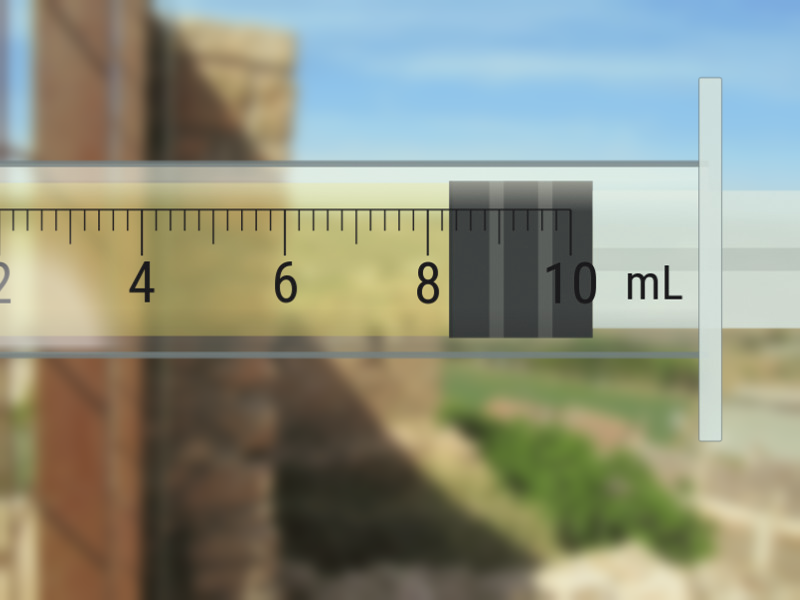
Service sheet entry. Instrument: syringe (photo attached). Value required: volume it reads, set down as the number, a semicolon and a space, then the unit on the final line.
8.3; mL
